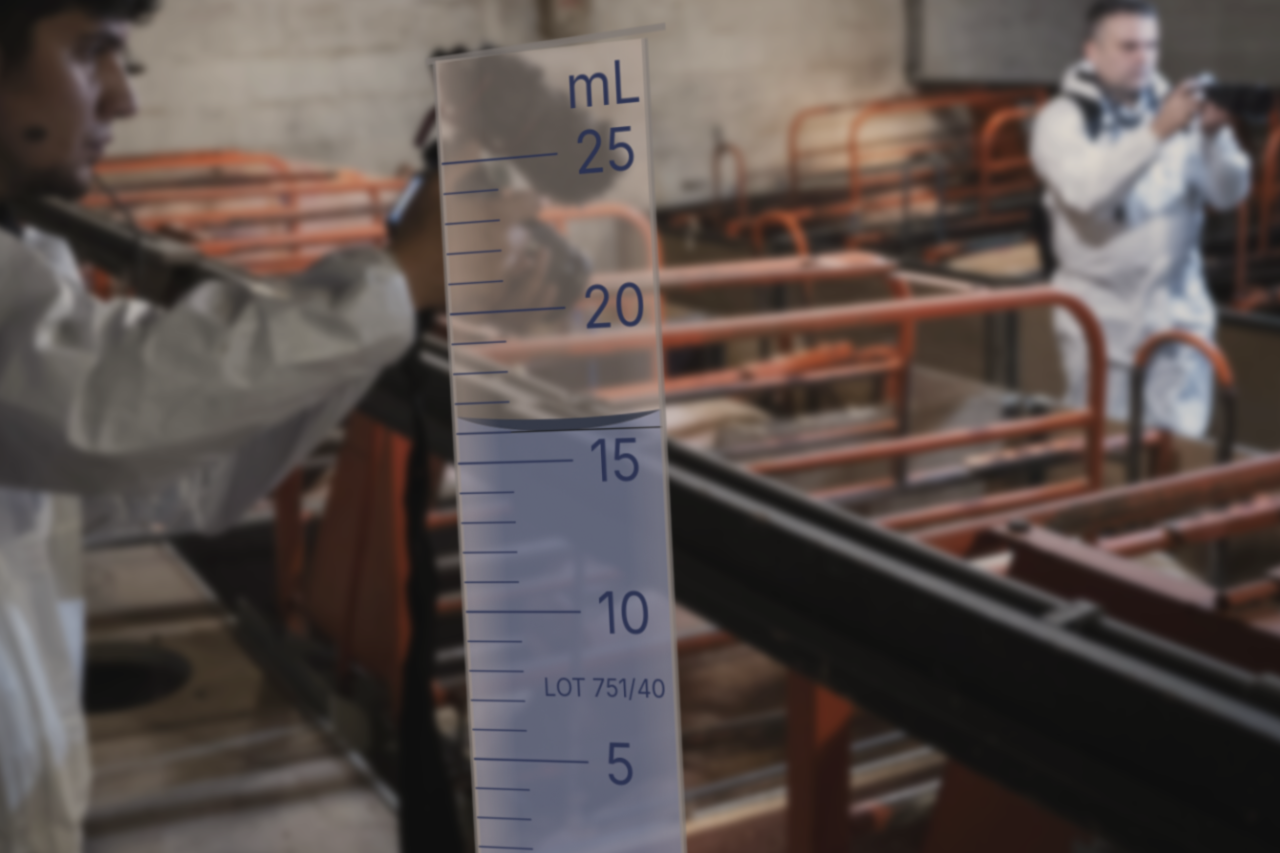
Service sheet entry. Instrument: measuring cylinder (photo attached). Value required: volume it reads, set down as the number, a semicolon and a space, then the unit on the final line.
16; mL
